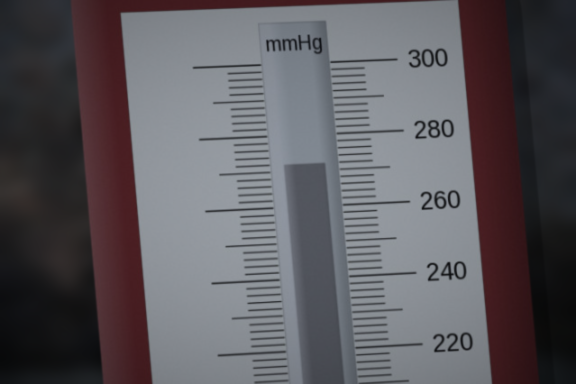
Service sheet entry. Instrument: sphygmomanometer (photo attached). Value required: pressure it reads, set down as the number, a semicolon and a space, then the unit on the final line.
272; mmHg
